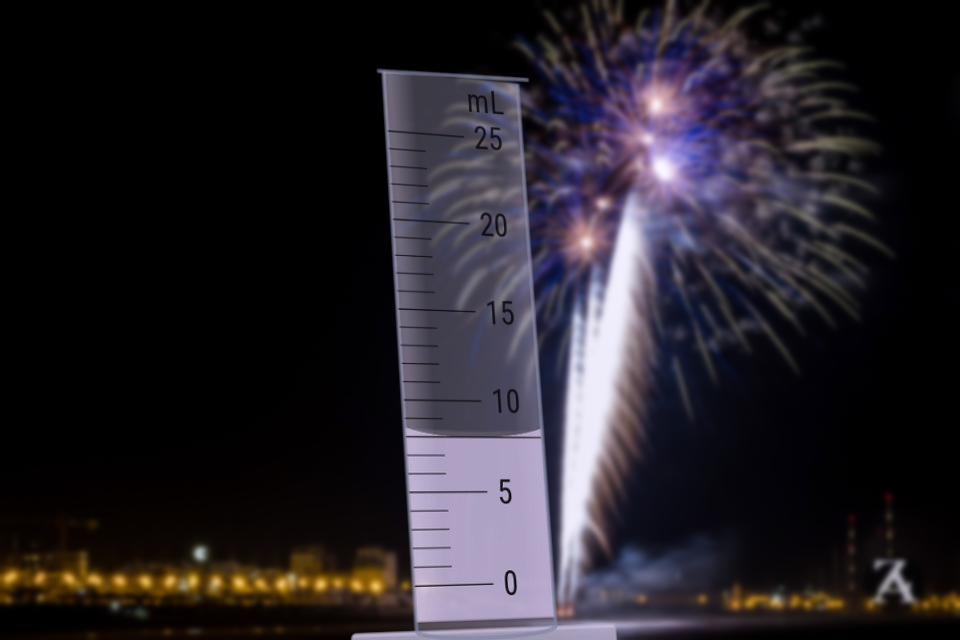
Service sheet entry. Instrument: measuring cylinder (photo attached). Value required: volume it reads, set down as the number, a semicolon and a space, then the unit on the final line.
8; mL
